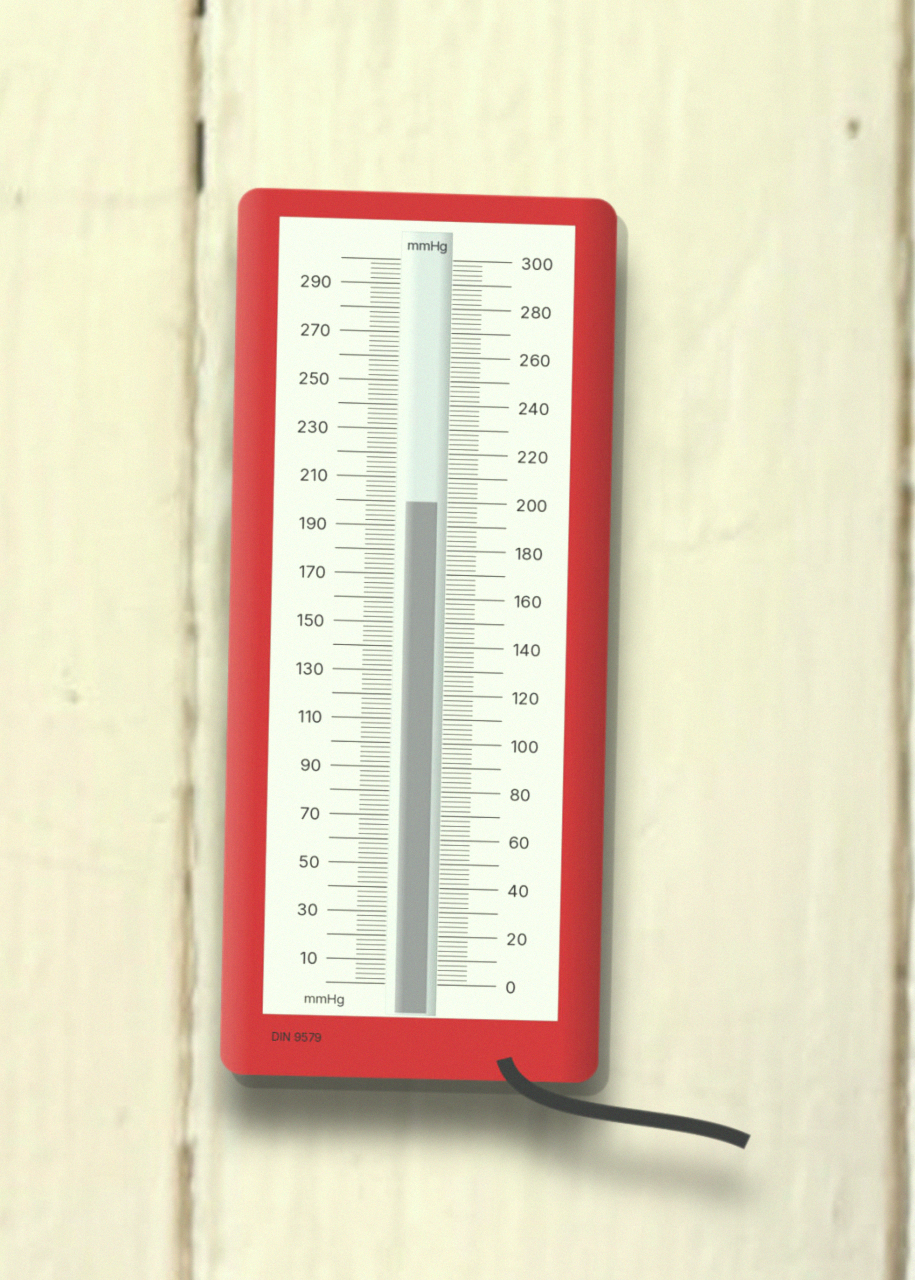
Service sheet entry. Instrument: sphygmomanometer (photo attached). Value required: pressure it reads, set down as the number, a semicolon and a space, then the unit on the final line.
200; mmHg
